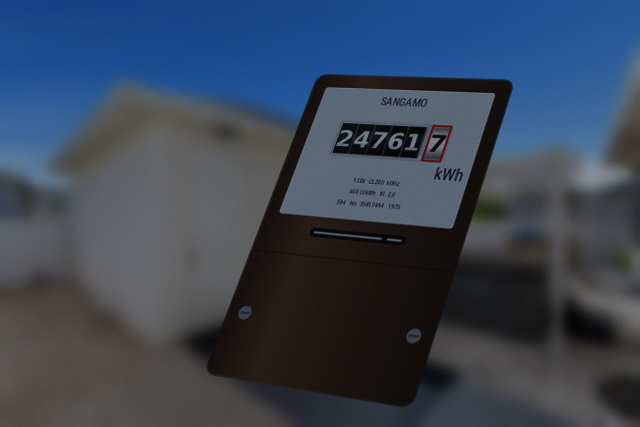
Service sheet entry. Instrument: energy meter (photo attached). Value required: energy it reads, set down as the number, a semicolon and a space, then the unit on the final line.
24761.7; kWh
